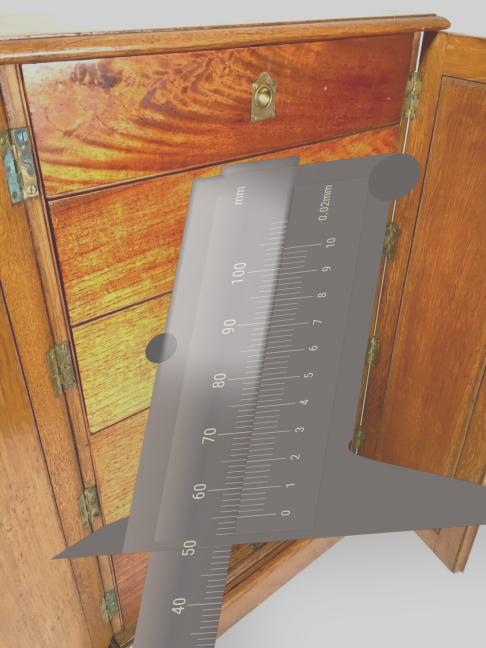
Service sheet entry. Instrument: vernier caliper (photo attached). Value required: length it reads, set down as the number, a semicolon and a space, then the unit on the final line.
54.8; mm
